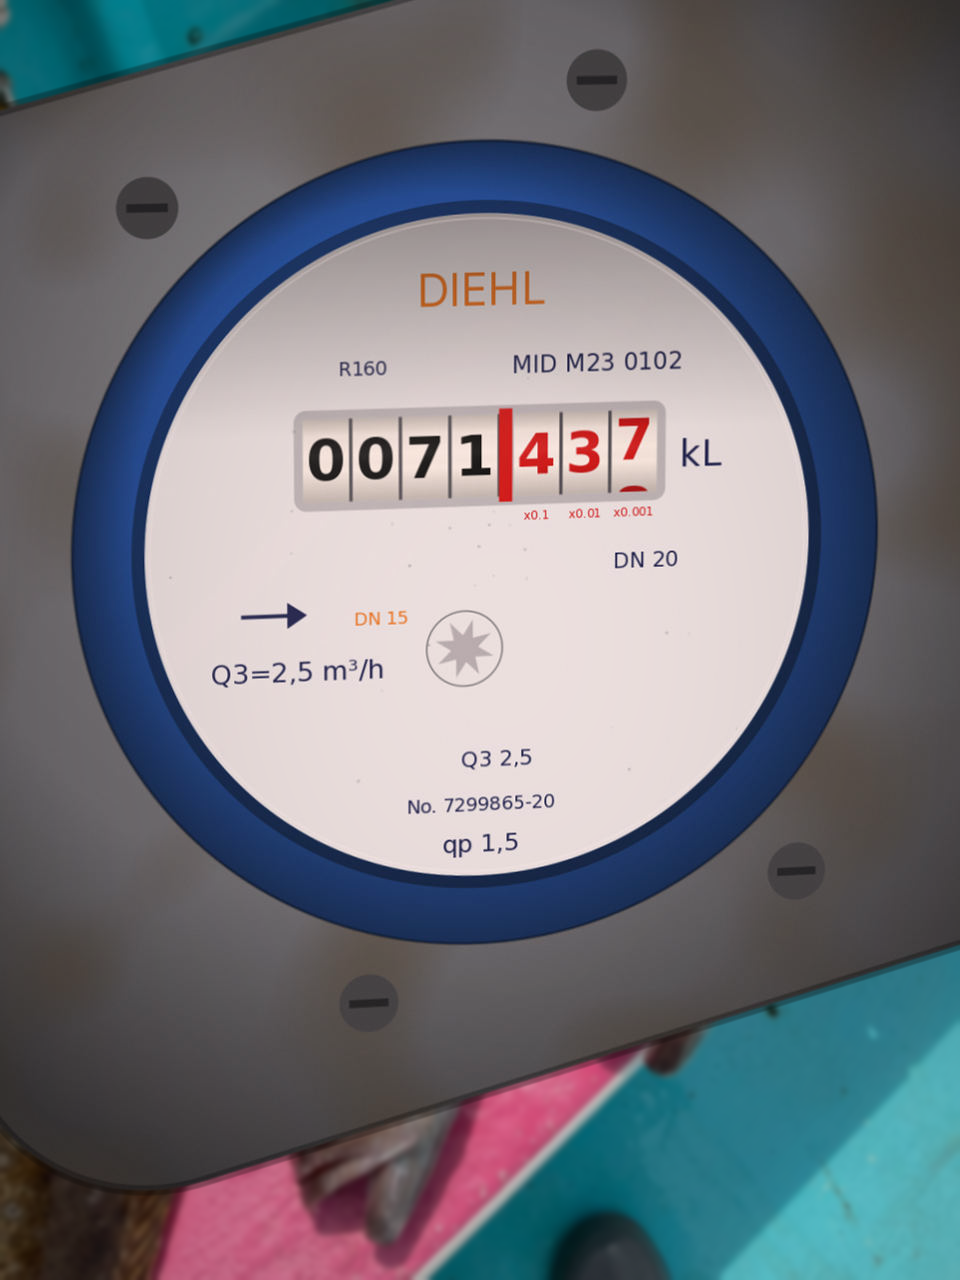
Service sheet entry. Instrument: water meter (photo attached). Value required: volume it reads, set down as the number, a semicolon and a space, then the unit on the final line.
71.437; kL
